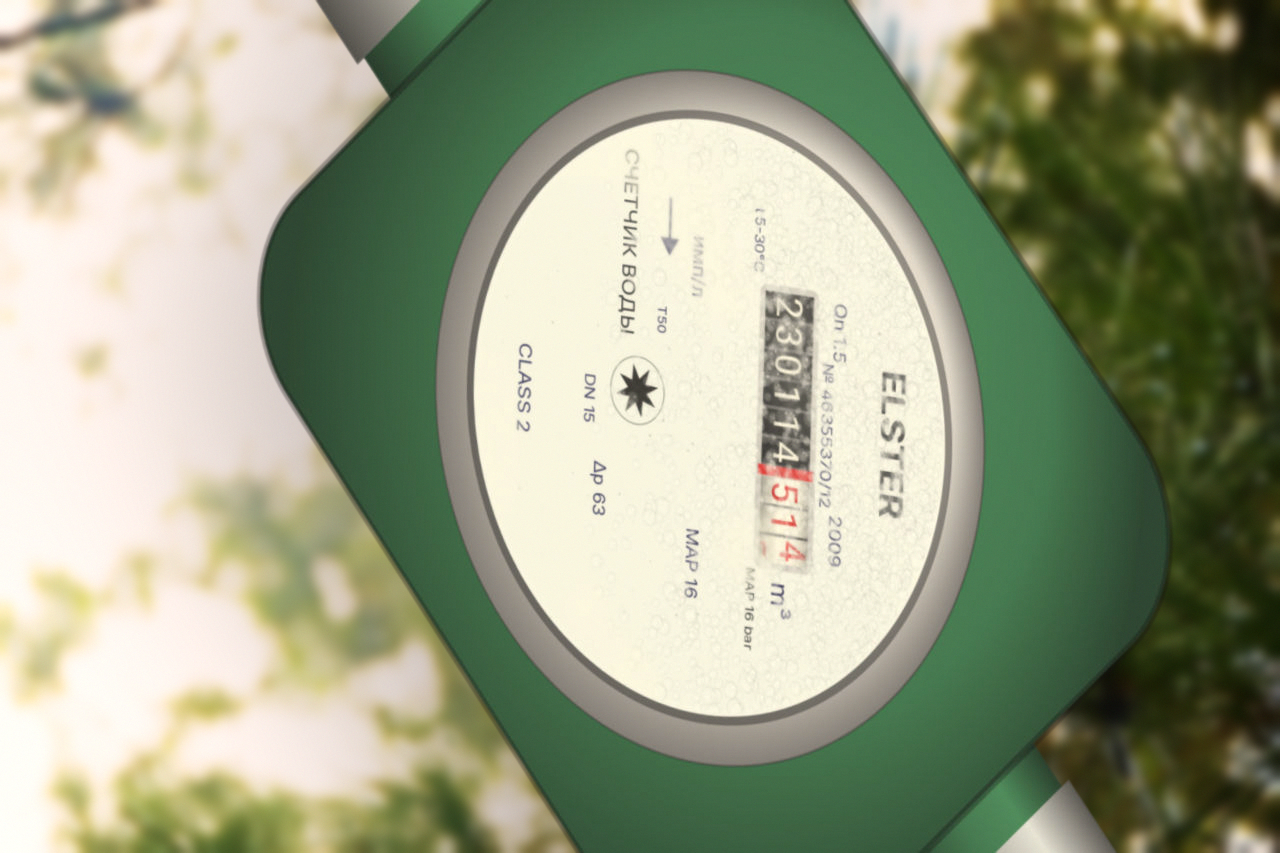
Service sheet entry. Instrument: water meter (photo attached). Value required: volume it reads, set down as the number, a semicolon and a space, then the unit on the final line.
230114.514; m³
